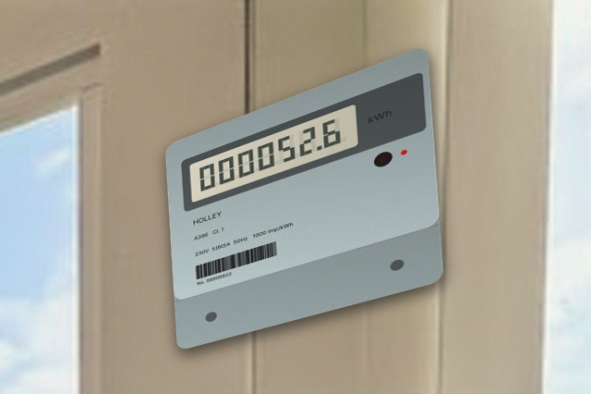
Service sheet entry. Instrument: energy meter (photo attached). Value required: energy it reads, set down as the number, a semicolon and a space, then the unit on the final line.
52.6; kWh
